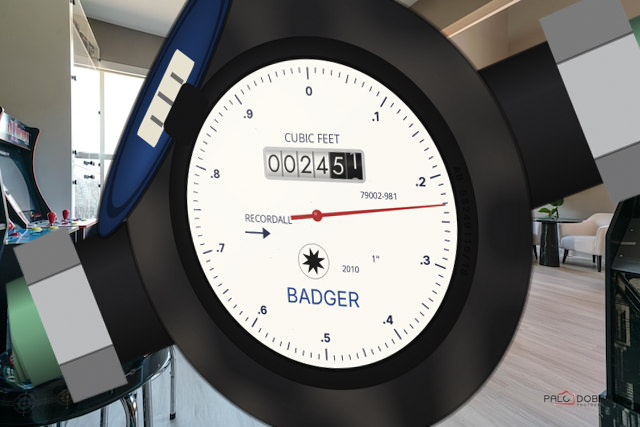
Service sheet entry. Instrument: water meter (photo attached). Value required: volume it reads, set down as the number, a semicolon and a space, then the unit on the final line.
2451.23; ft³
